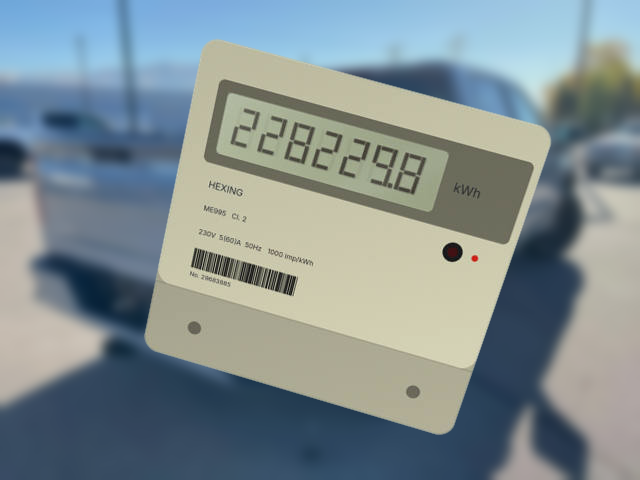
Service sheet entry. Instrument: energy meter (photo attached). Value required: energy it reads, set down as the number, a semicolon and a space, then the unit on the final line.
228229.8; kWh
